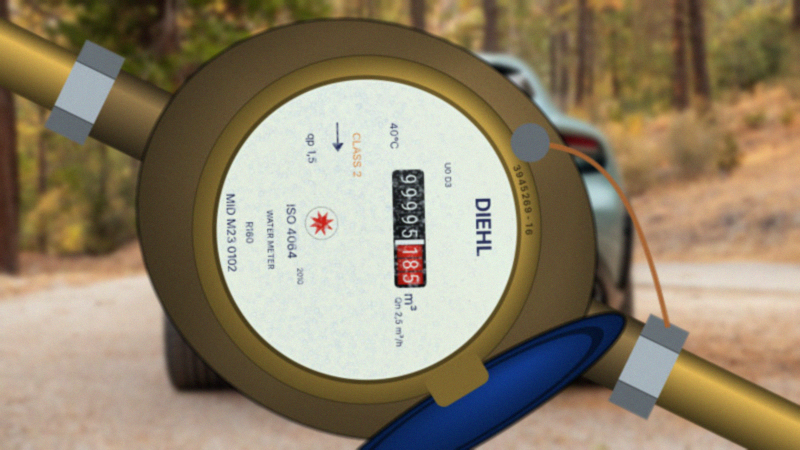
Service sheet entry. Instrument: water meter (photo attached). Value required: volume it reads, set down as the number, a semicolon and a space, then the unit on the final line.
99995.185; m³
